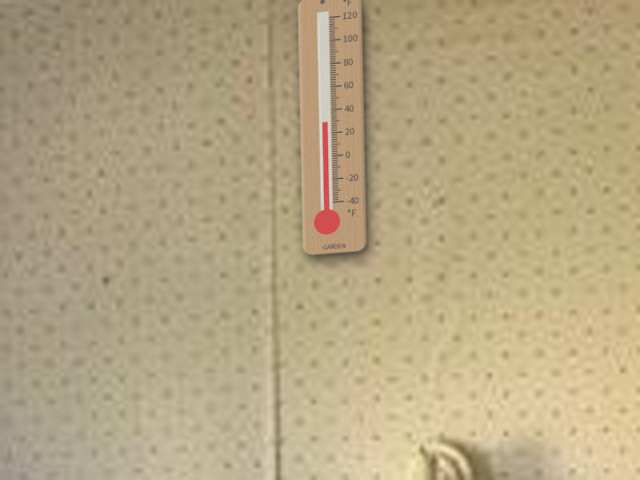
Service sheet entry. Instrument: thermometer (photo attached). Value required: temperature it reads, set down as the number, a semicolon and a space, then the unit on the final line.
30; °F
